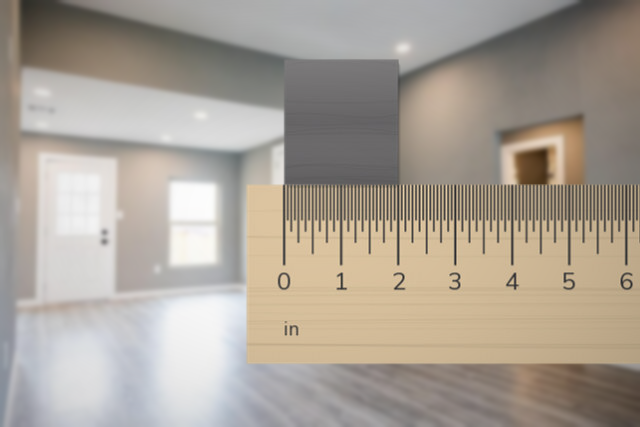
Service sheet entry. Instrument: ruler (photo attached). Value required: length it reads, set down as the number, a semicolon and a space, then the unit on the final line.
2; in
